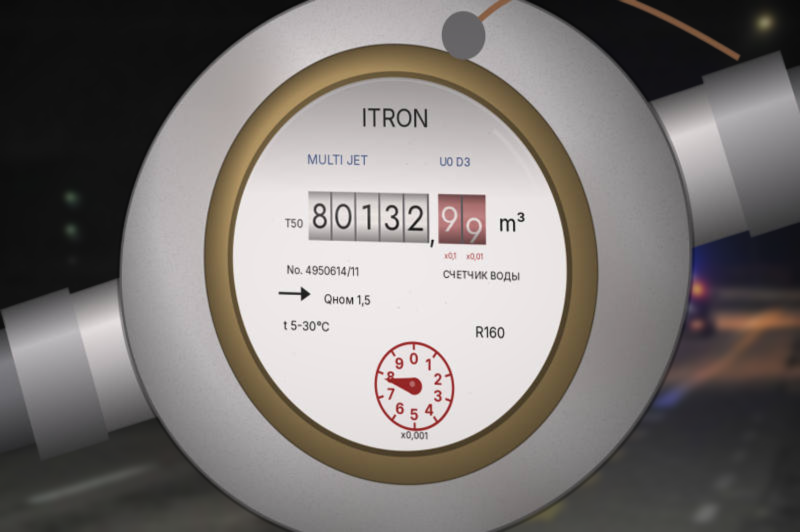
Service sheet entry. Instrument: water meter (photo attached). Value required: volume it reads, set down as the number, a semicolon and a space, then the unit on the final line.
80132.987; m³
